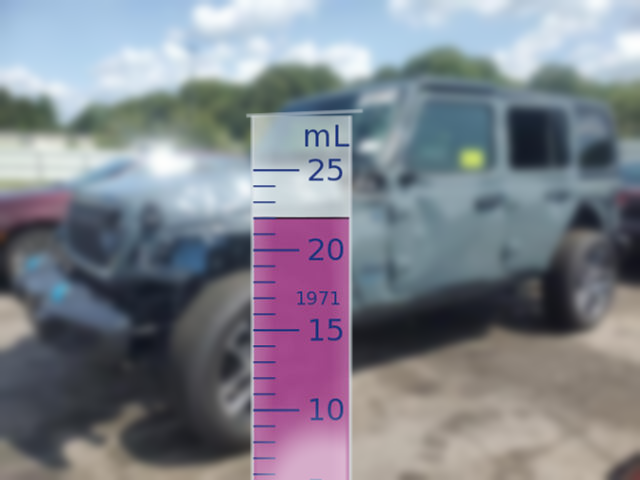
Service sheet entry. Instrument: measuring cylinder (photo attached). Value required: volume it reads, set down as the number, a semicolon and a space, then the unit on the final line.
22; mL
